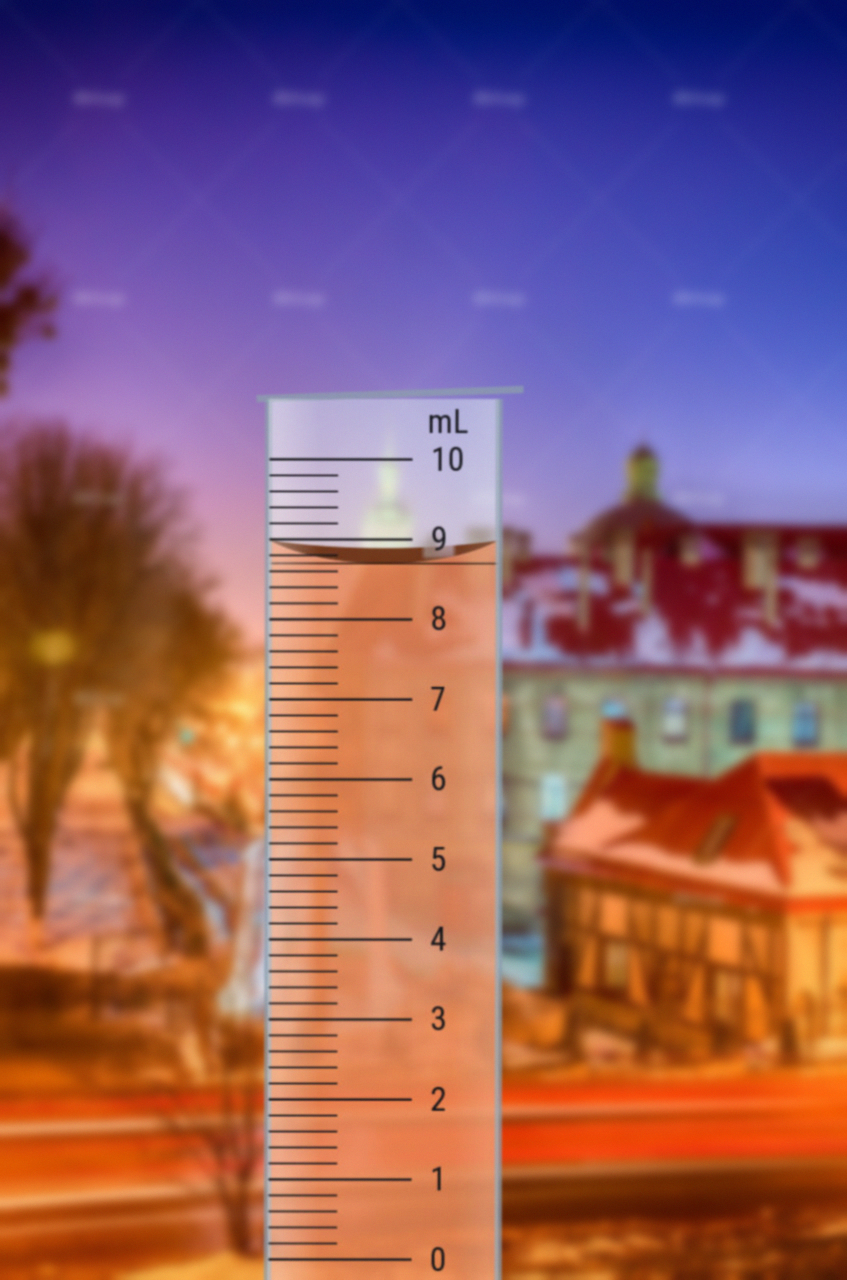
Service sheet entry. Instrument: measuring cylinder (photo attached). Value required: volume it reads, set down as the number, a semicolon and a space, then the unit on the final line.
8.7; mL
